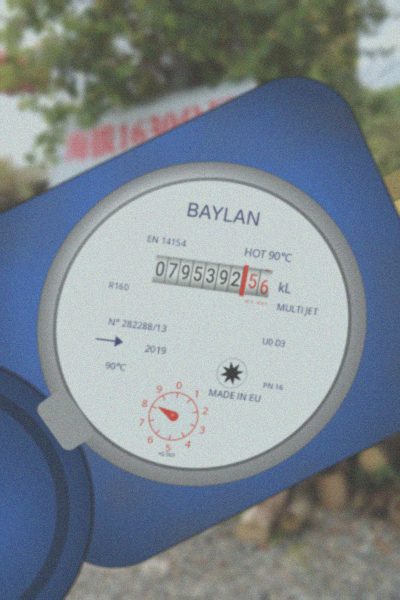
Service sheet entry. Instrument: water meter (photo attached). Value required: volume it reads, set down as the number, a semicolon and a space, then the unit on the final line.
795392.558; kL
